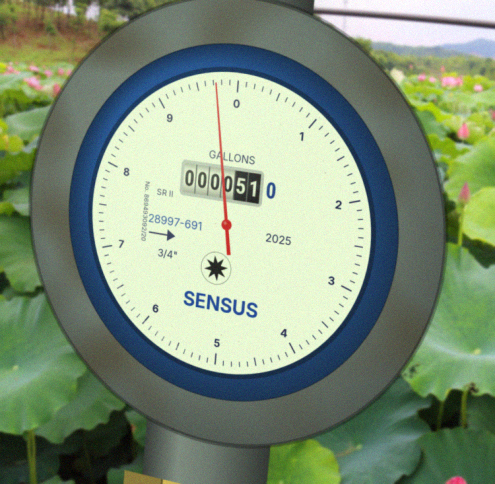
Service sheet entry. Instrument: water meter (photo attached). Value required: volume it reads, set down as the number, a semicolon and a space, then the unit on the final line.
509.7; gal
